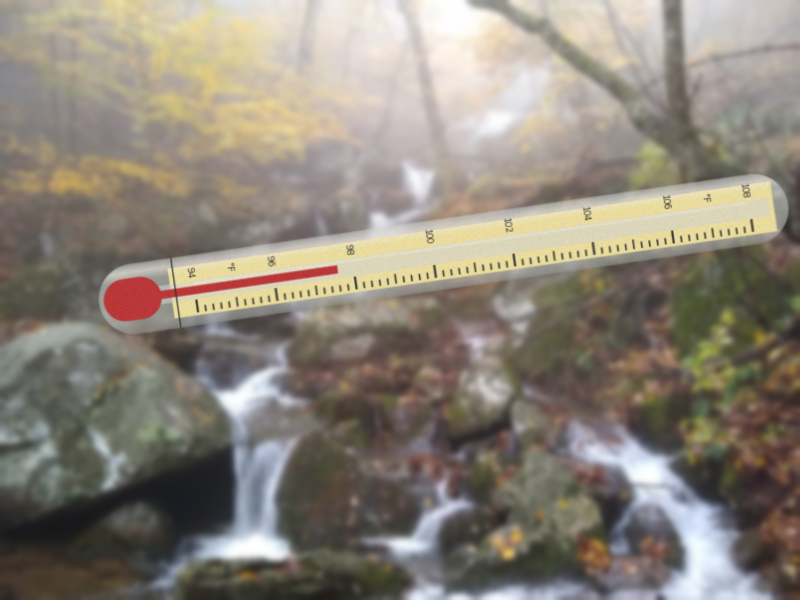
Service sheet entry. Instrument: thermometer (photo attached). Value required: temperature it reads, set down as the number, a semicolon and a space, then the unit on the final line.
97.6; °F
